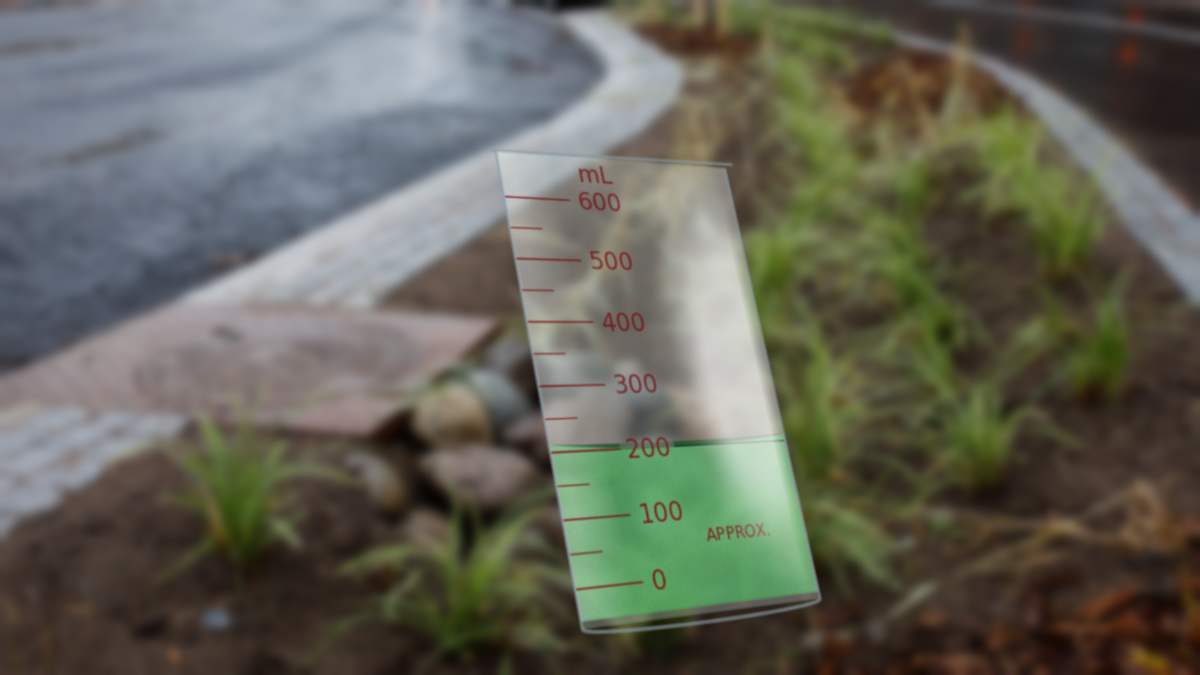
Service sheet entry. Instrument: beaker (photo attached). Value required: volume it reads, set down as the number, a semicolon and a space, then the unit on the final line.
200; mL
